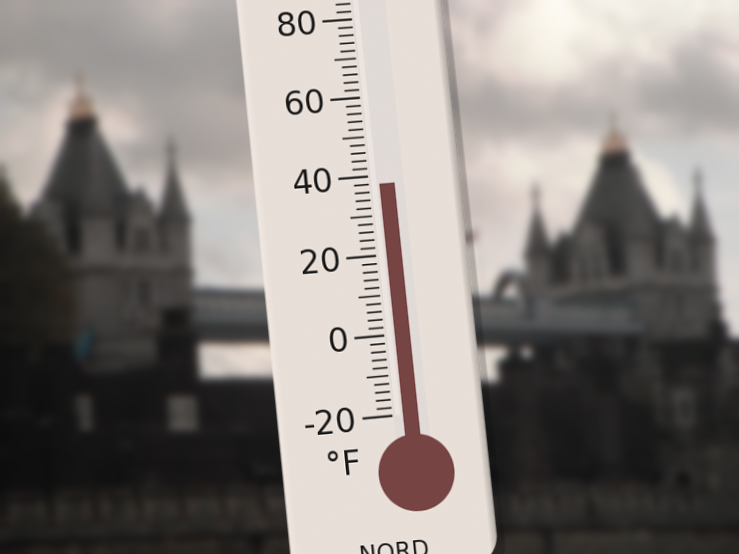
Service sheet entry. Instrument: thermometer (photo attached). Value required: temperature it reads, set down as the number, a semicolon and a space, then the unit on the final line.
38; °F
